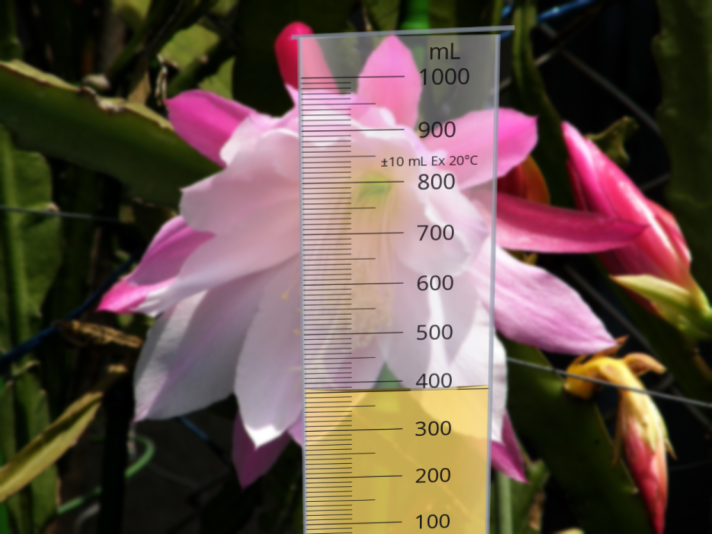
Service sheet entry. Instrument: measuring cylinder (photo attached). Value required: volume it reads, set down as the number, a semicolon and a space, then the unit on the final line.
380; mL
